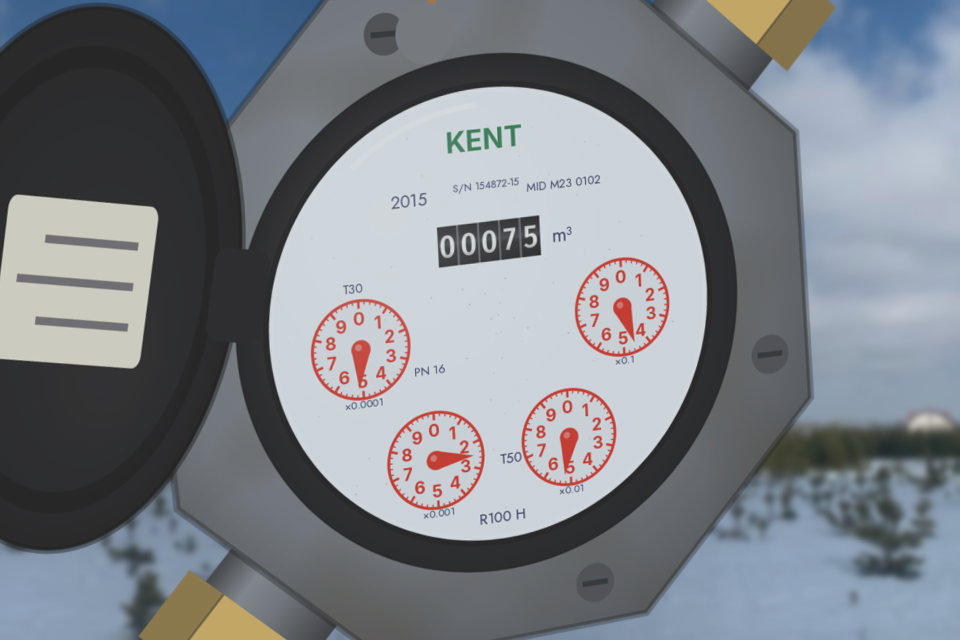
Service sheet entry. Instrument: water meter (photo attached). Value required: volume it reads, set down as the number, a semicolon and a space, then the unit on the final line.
75.4525; m³
